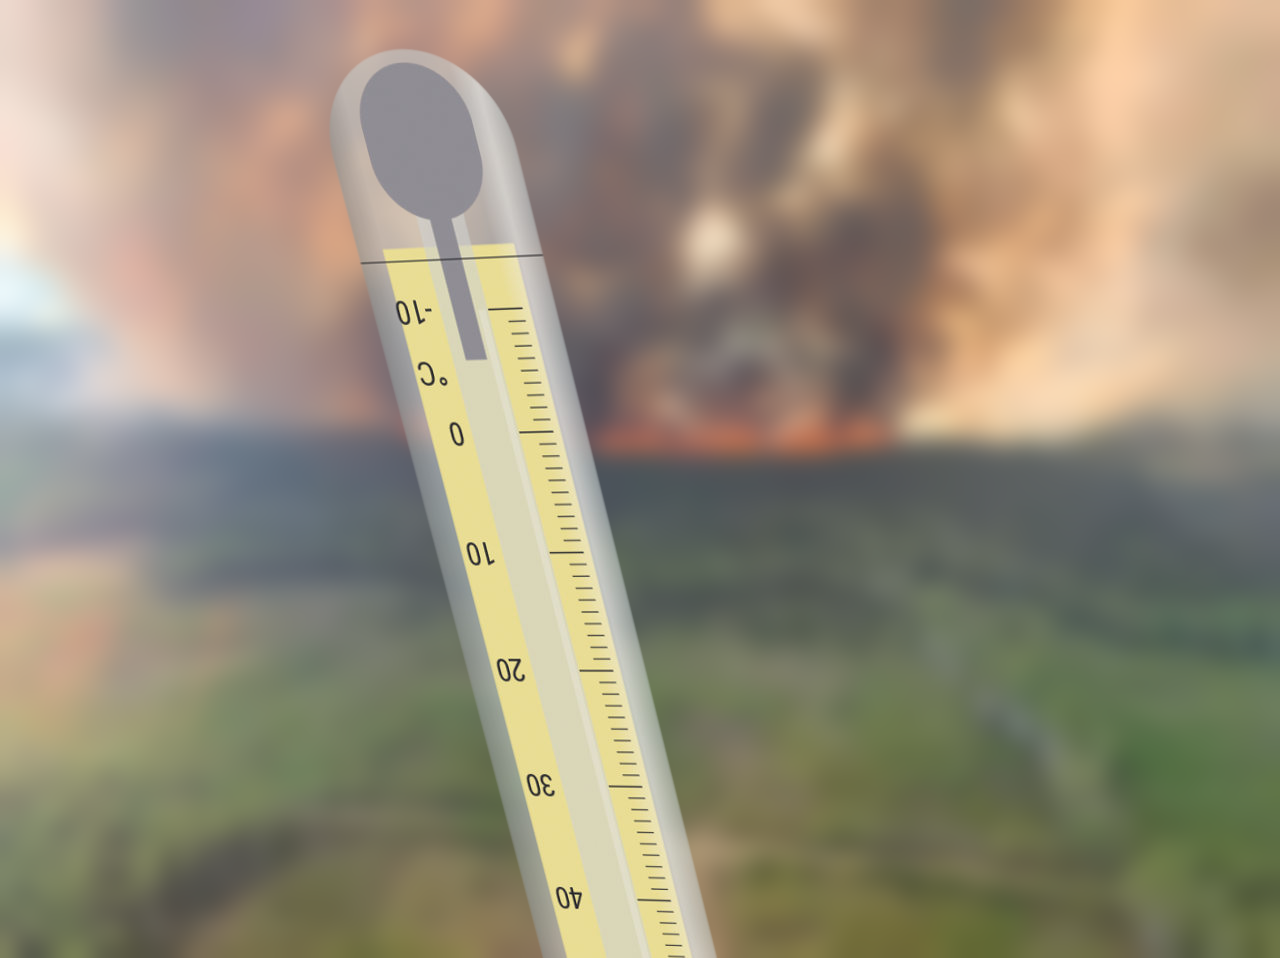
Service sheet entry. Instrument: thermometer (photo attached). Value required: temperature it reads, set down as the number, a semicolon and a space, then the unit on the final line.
-6; °C
